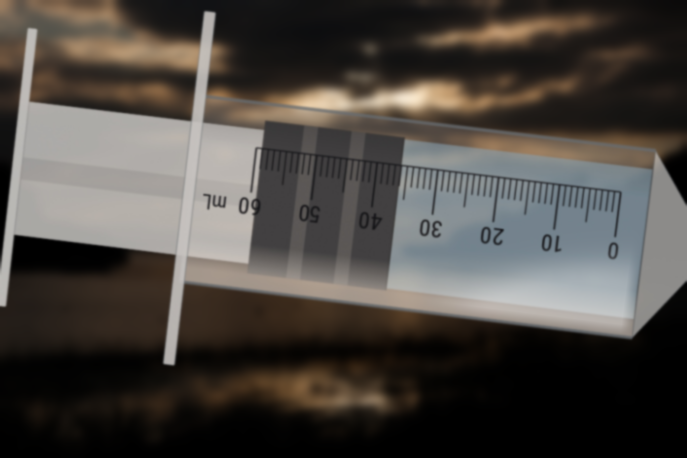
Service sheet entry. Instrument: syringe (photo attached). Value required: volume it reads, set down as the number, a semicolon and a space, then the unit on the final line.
36; mL
